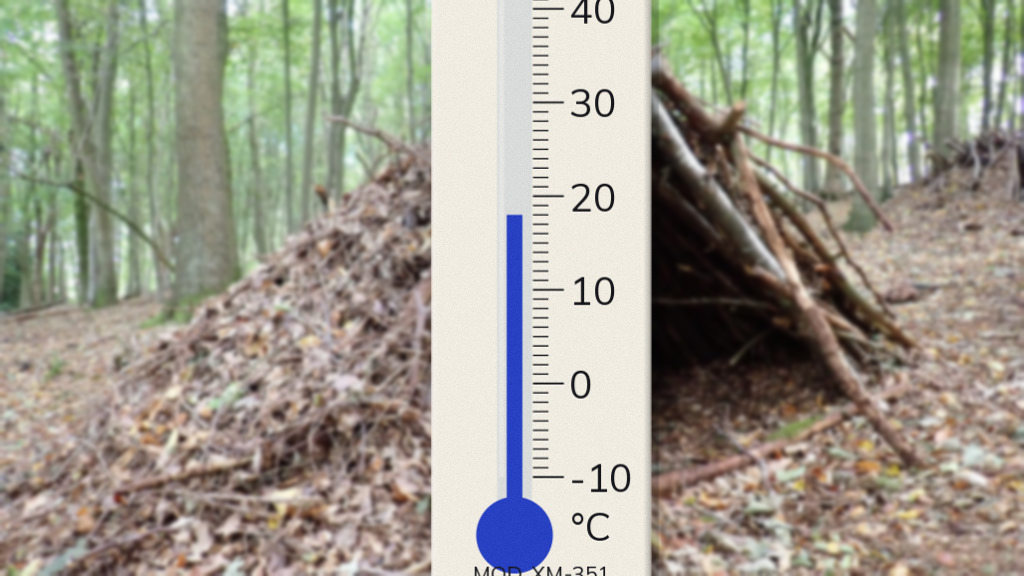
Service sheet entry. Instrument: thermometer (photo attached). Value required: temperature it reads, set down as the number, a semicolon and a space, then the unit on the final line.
18; °C
